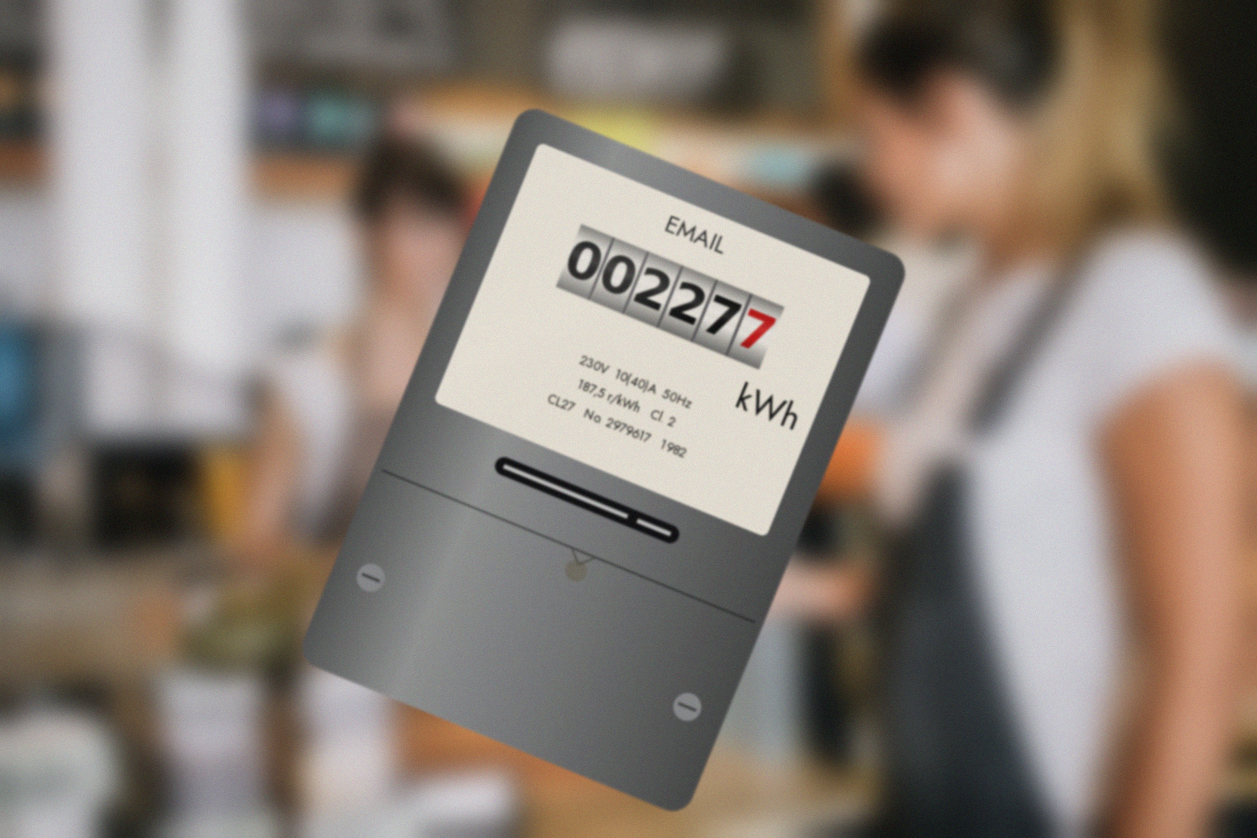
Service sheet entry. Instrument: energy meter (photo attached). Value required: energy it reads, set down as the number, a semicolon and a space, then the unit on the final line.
227.7; kWh
